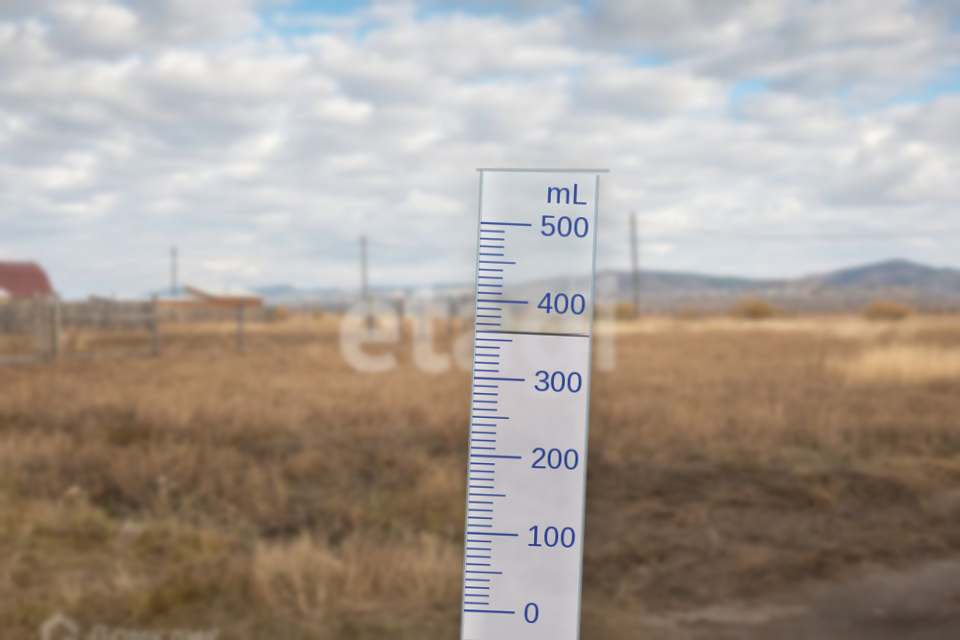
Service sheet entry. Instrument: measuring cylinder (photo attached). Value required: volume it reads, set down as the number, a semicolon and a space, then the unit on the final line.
360; mL
